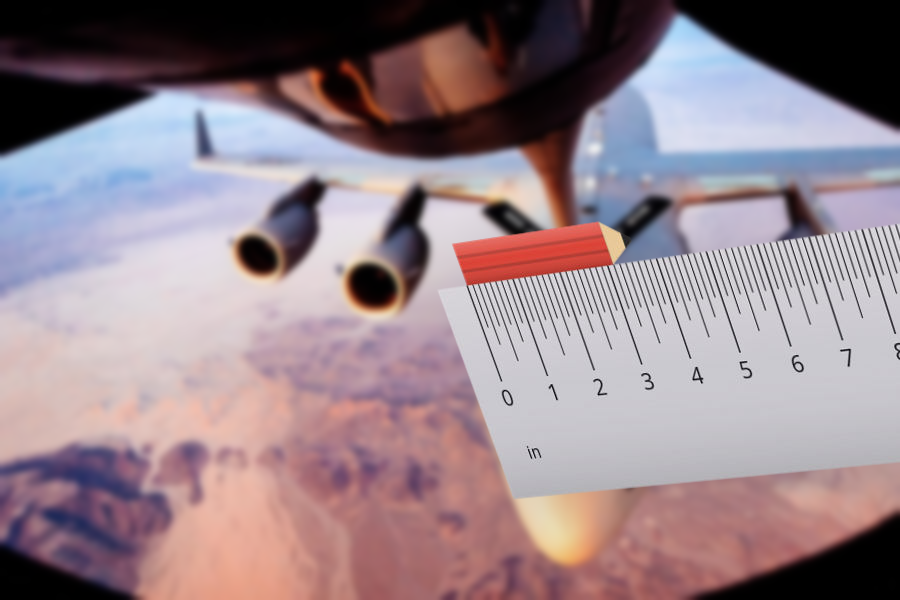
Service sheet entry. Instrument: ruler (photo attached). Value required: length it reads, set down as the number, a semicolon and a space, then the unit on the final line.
3.625; in
